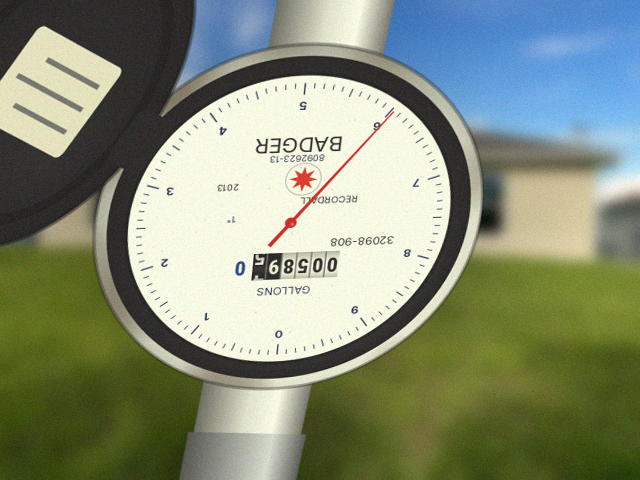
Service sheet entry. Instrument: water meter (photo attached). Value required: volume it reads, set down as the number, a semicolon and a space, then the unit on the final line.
58946.0; gal
